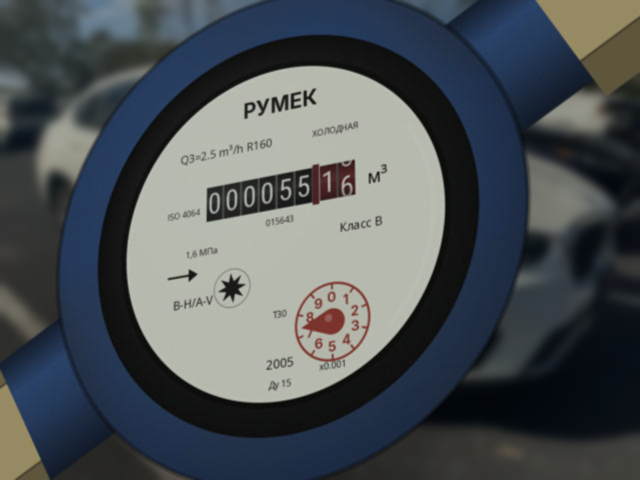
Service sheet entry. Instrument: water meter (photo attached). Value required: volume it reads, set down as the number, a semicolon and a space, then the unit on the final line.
55.157; m³
